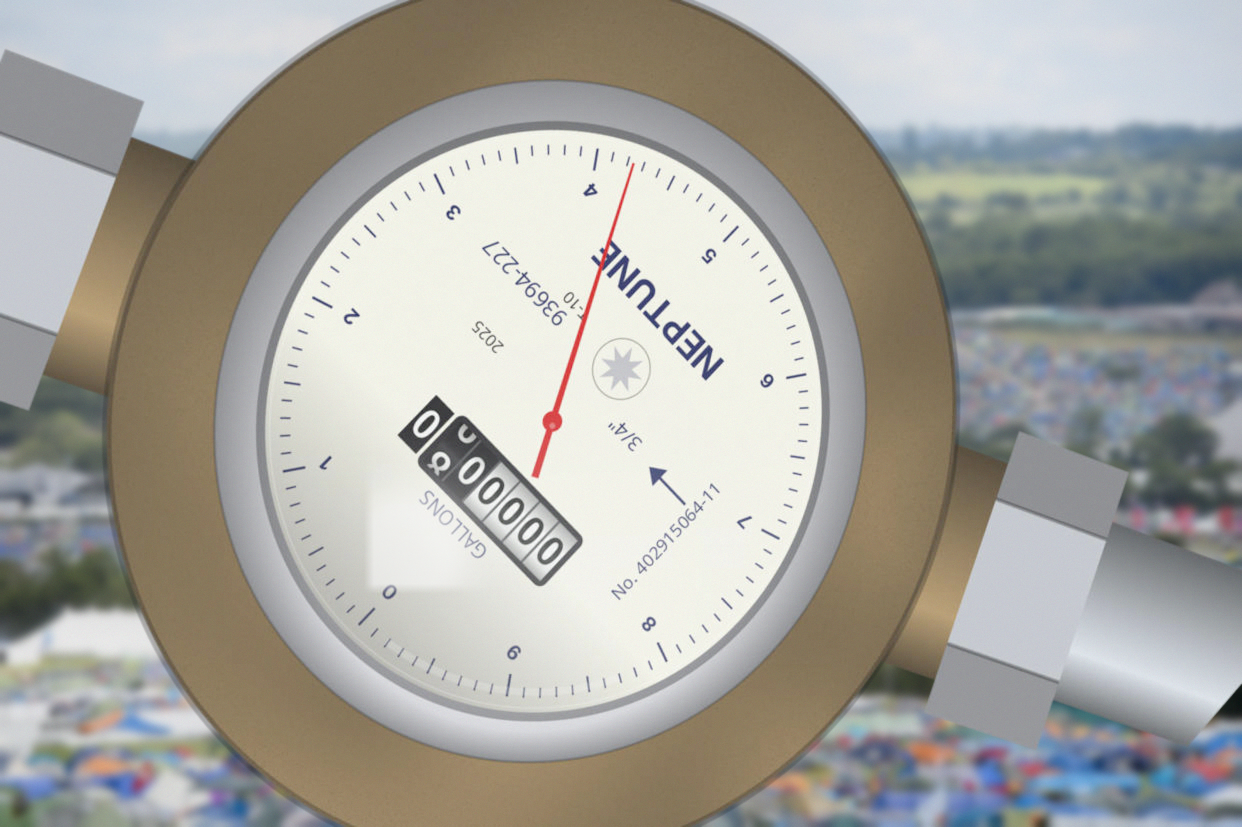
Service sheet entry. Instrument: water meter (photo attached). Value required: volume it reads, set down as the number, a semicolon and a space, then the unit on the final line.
84.2; gal
